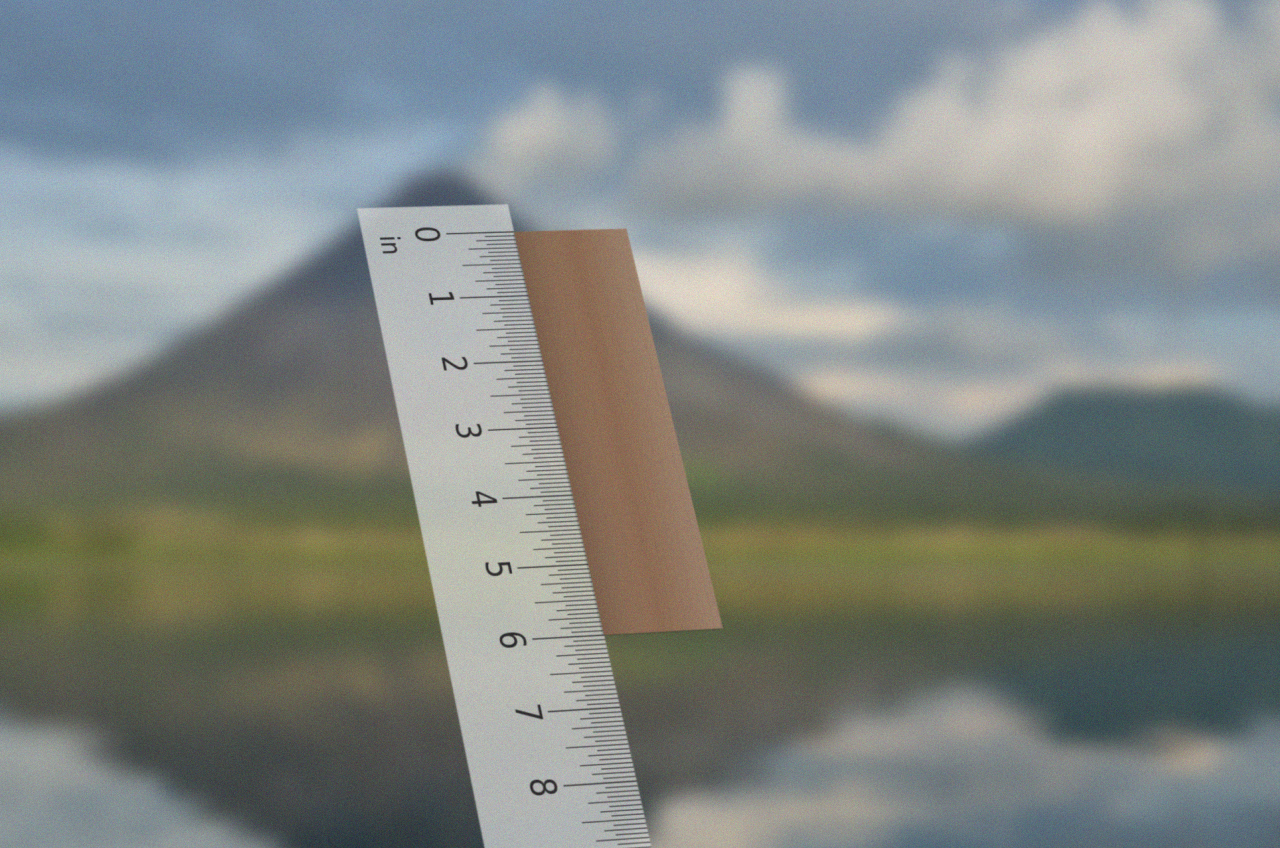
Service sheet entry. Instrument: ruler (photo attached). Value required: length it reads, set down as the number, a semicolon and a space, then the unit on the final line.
6; in
